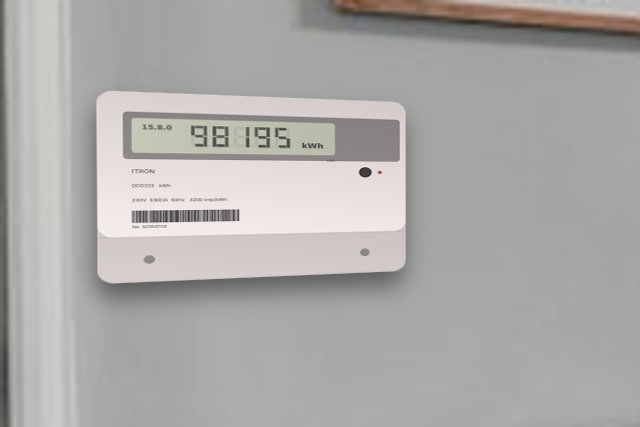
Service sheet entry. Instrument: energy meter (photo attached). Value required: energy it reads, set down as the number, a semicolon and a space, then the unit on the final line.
98195; kWh
